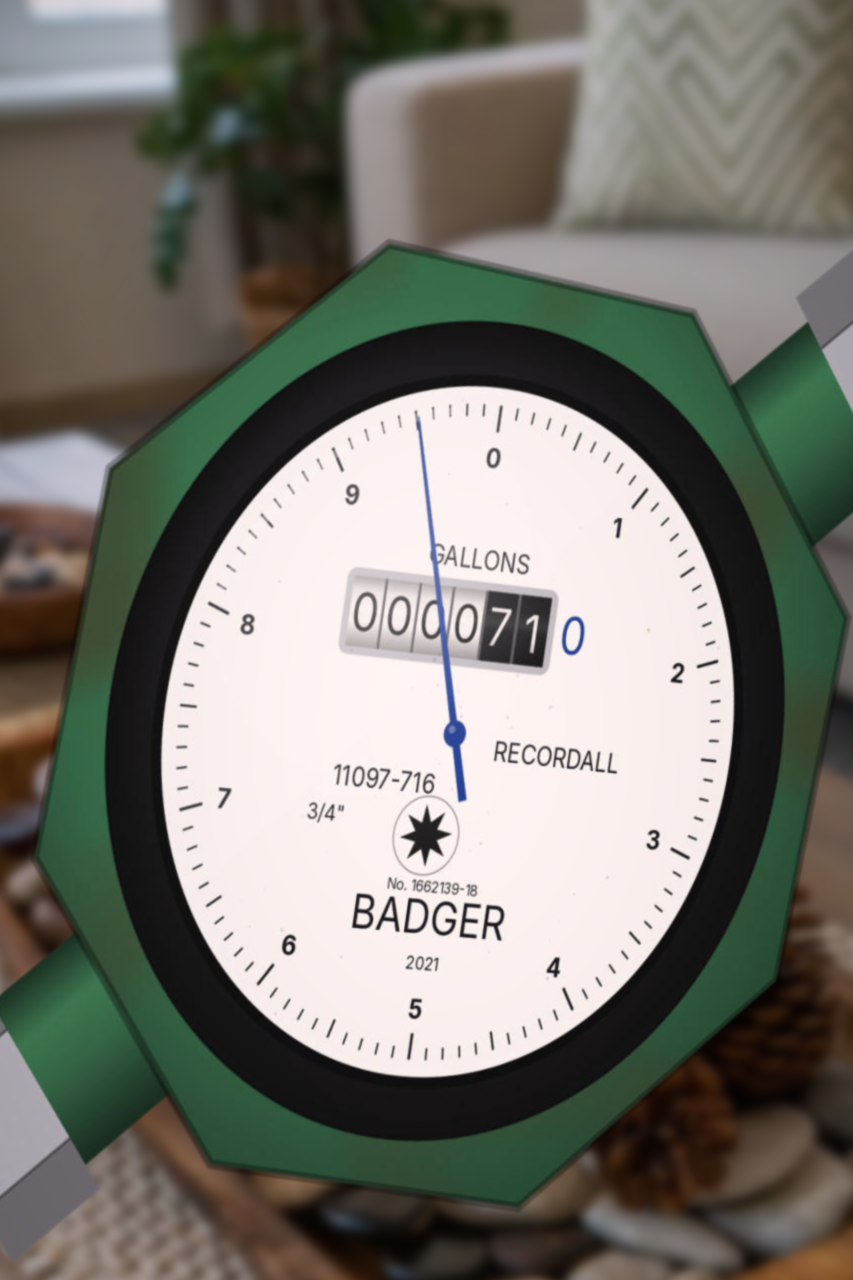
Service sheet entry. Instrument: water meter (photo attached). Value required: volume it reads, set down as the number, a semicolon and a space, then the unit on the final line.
709.5; gal
